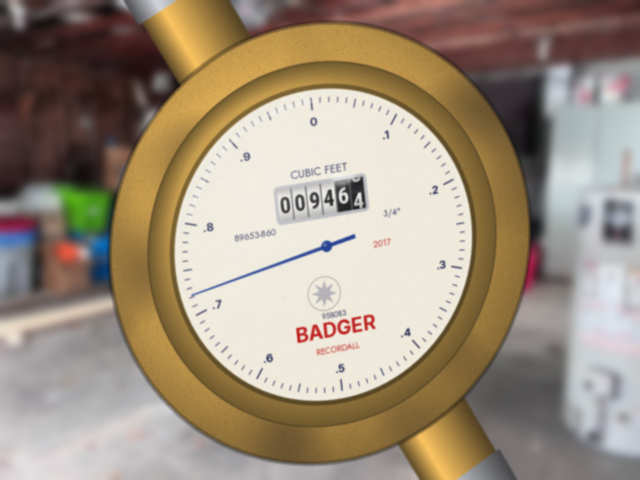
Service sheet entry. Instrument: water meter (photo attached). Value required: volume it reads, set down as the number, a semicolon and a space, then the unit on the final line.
9463.72; ft³
